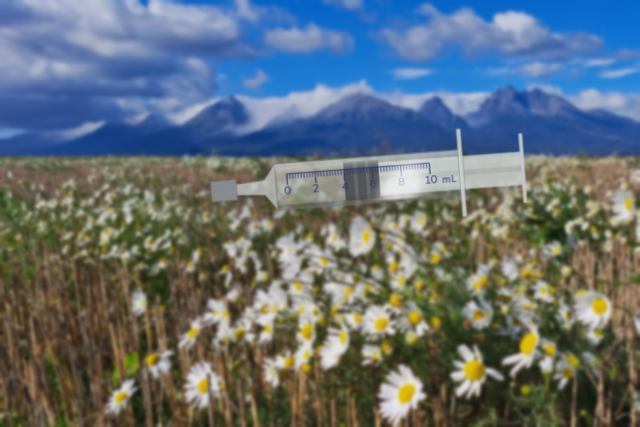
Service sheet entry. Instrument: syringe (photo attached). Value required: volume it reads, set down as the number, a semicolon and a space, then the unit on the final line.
4; mL
